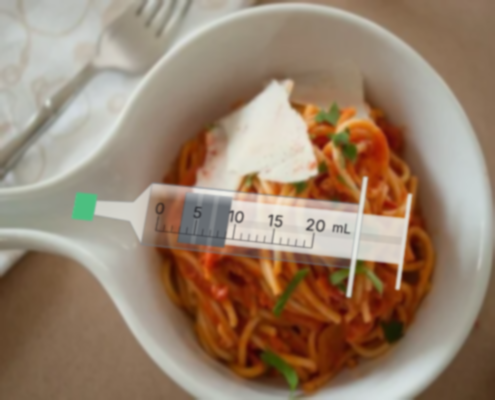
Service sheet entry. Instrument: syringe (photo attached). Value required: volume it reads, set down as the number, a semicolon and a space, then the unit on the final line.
3; mL
